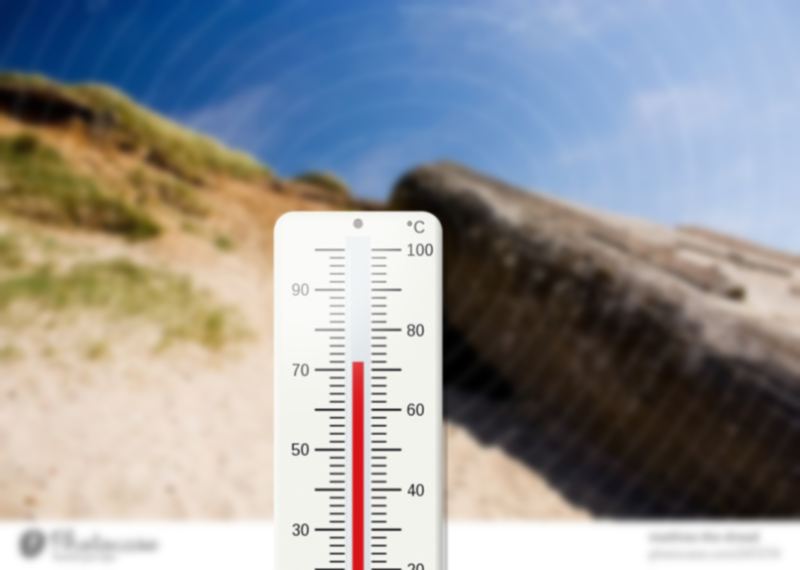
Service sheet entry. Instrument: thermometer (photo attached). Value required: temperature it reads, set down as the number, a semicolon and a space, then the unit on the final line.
72; °C
